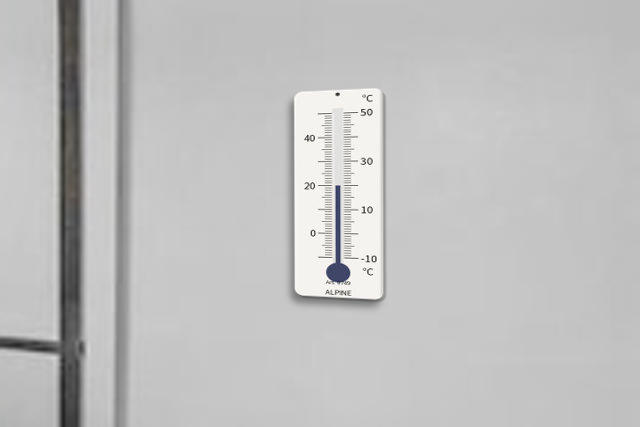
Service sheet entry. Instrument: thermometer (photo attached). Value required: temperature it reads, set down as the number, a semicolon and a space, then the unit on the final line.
20; °C
